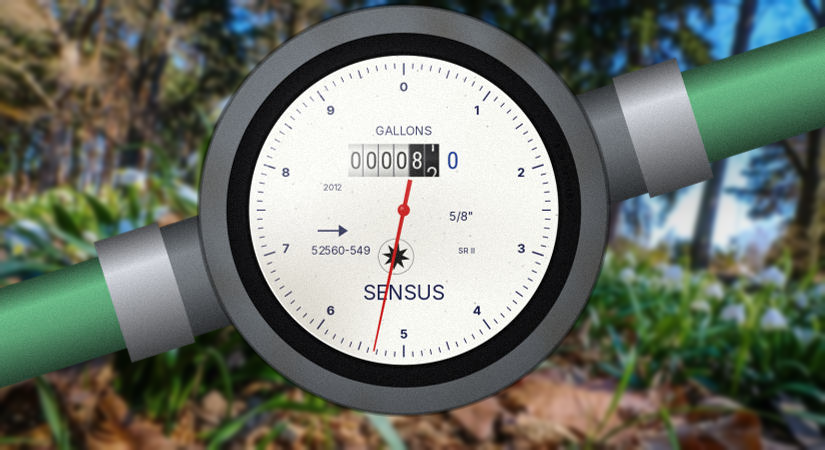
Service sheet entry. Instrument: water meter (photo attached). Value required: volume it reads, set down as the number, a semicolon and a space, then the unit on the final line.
815.3; gal
